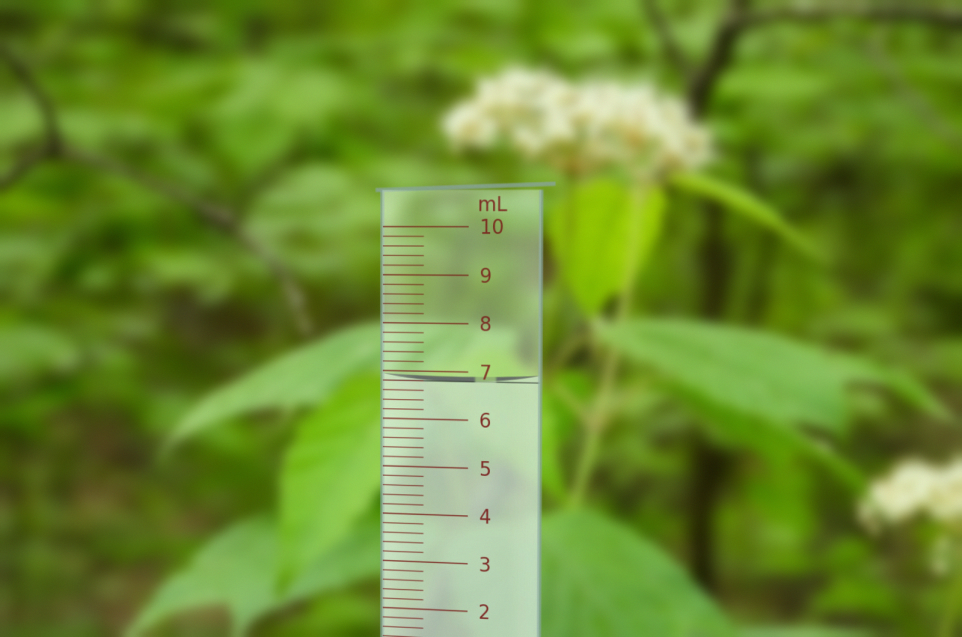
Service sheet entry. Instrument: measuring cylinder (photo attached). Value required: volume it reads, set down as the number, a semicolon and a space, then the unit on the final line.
6.8; mL
